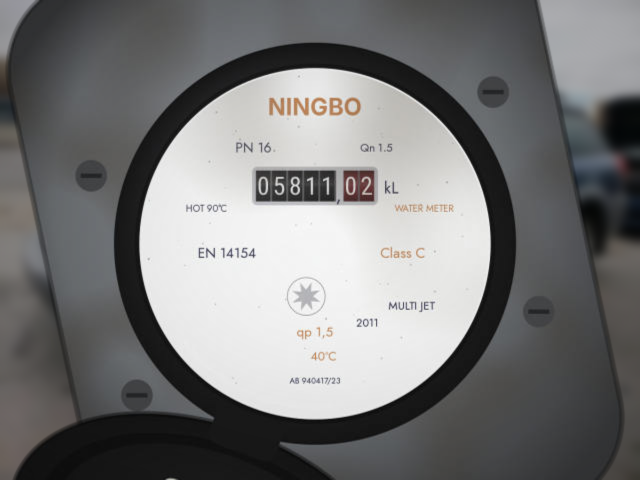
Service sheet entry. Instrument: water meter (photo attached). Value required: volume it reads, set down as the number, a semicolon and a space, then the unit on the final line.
5811.02; kL
